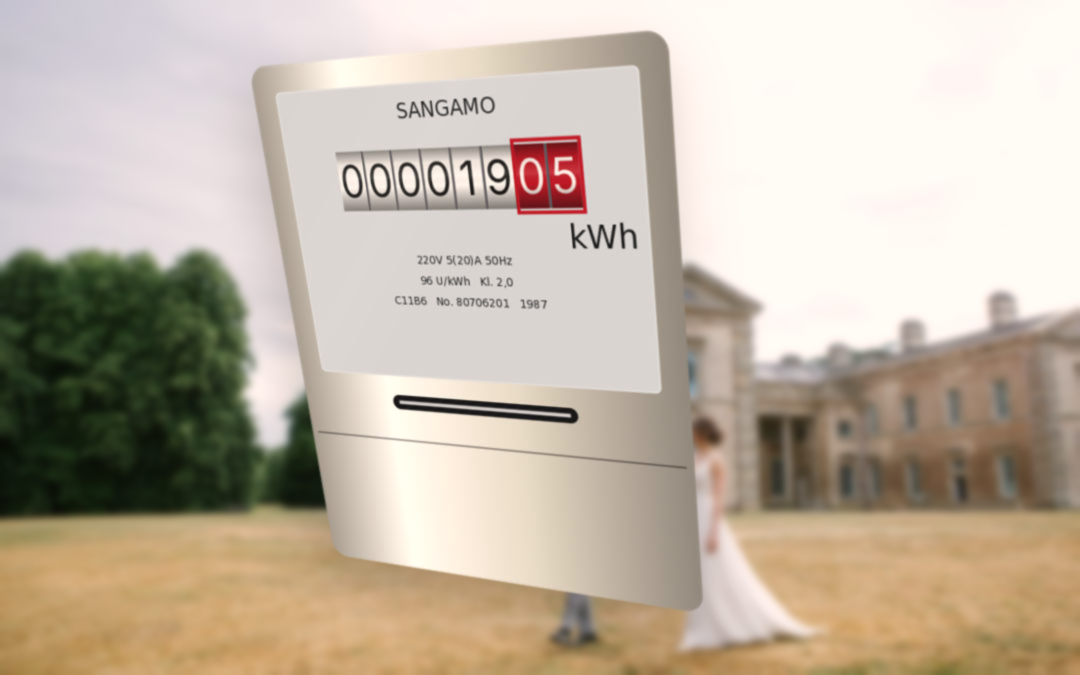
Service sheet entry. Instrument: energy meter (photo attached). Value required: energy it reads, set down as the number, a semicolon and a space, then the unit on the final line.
19.05; kWh
